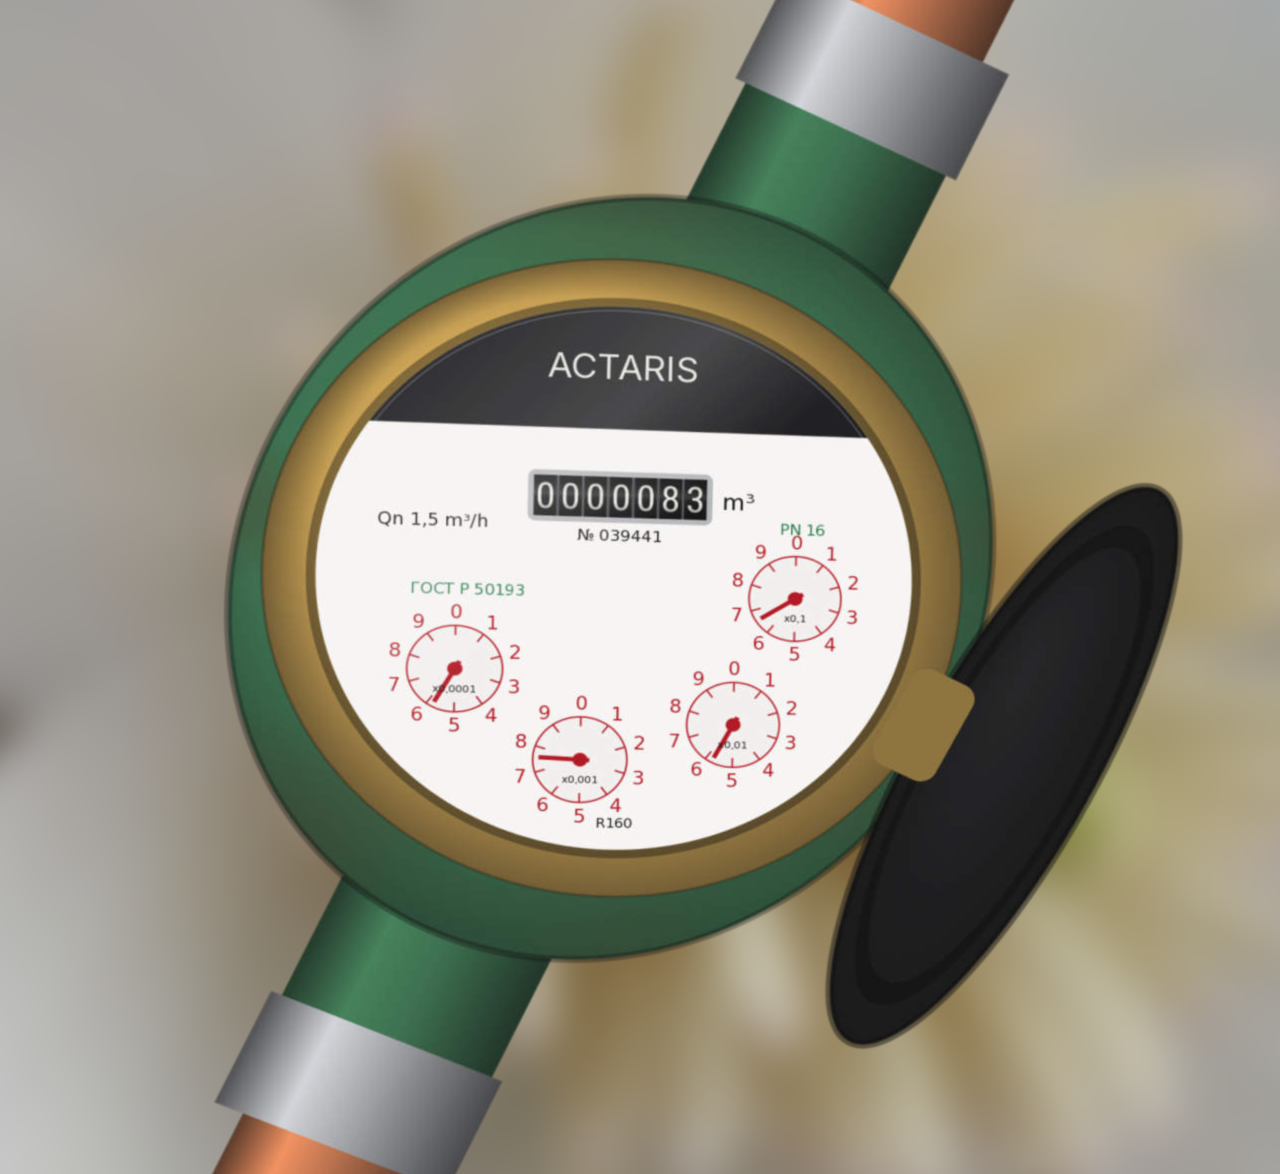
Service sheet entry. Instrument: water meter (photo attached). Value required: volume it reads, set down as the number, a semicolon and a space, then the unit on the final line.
83.6575; m³
